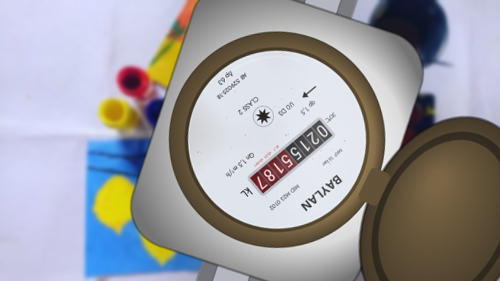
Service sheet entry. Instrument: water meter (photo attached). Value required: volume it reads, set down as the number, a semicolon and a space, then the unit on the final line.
215.5187; kL
